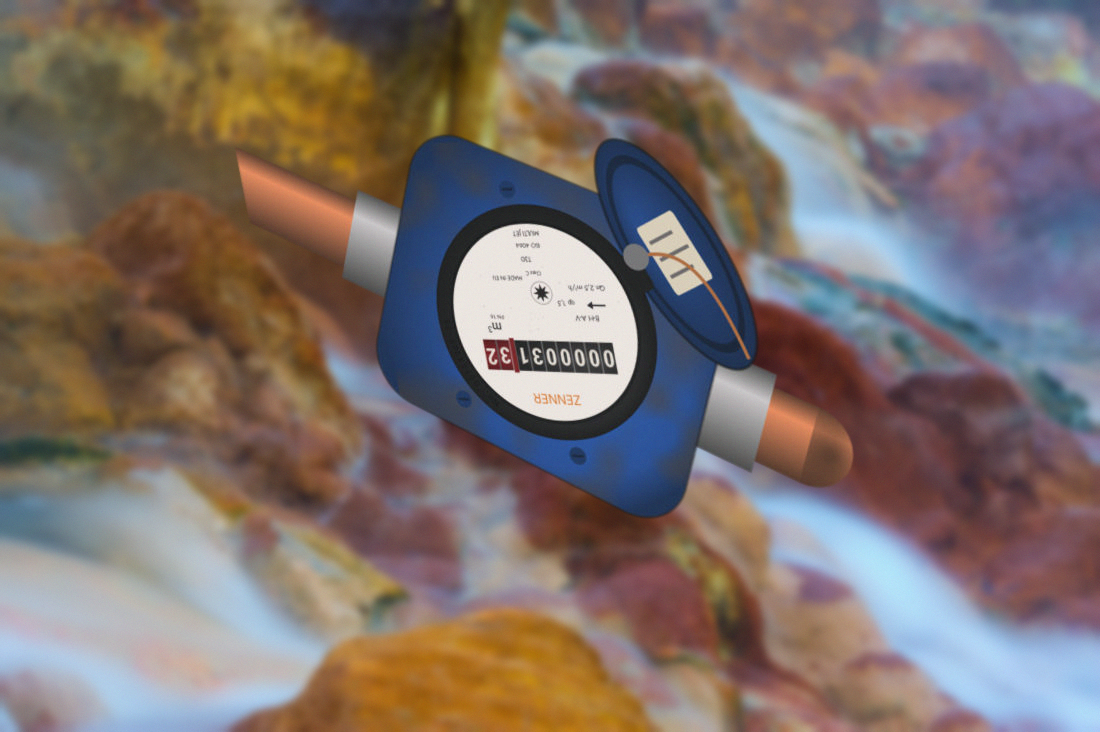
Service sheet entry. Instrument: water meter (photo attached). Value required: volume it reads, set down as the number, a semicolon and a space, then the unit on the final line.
31.32; m³
